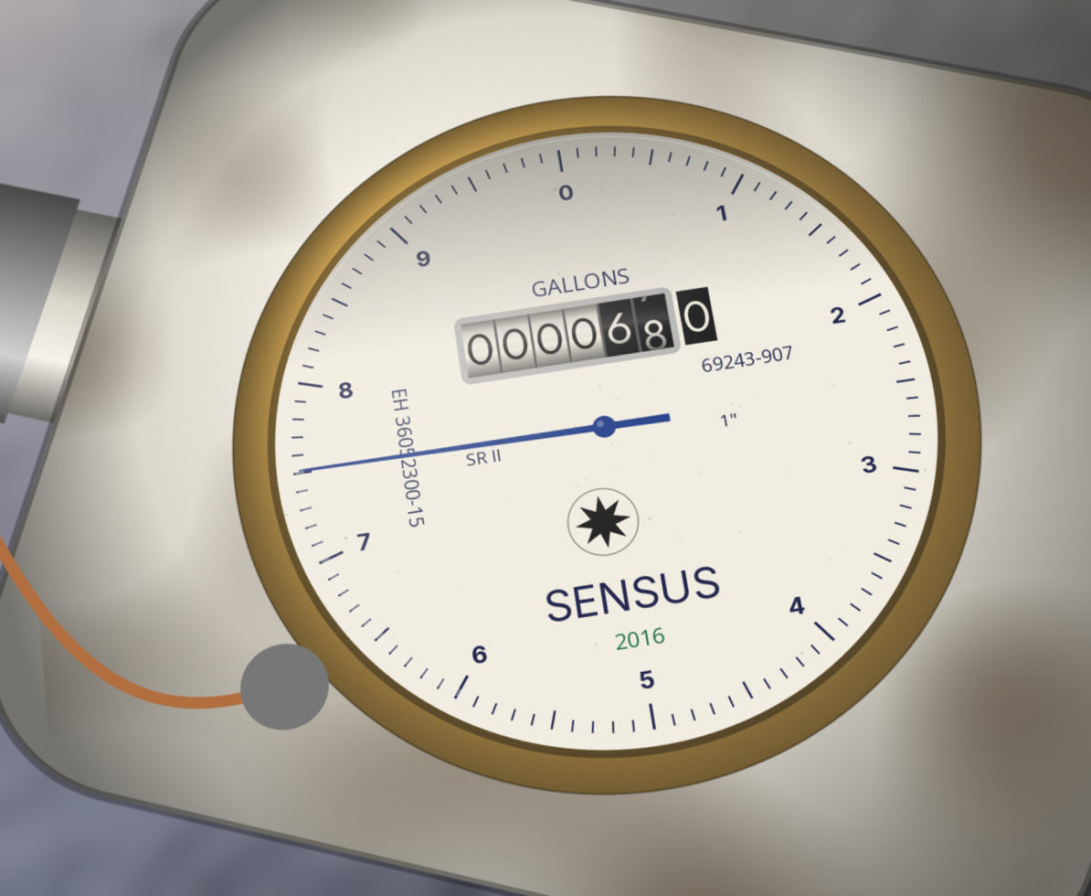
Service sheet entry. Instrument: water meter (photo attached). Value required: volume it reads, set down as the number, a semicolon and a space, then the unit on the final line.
677.5; gal
